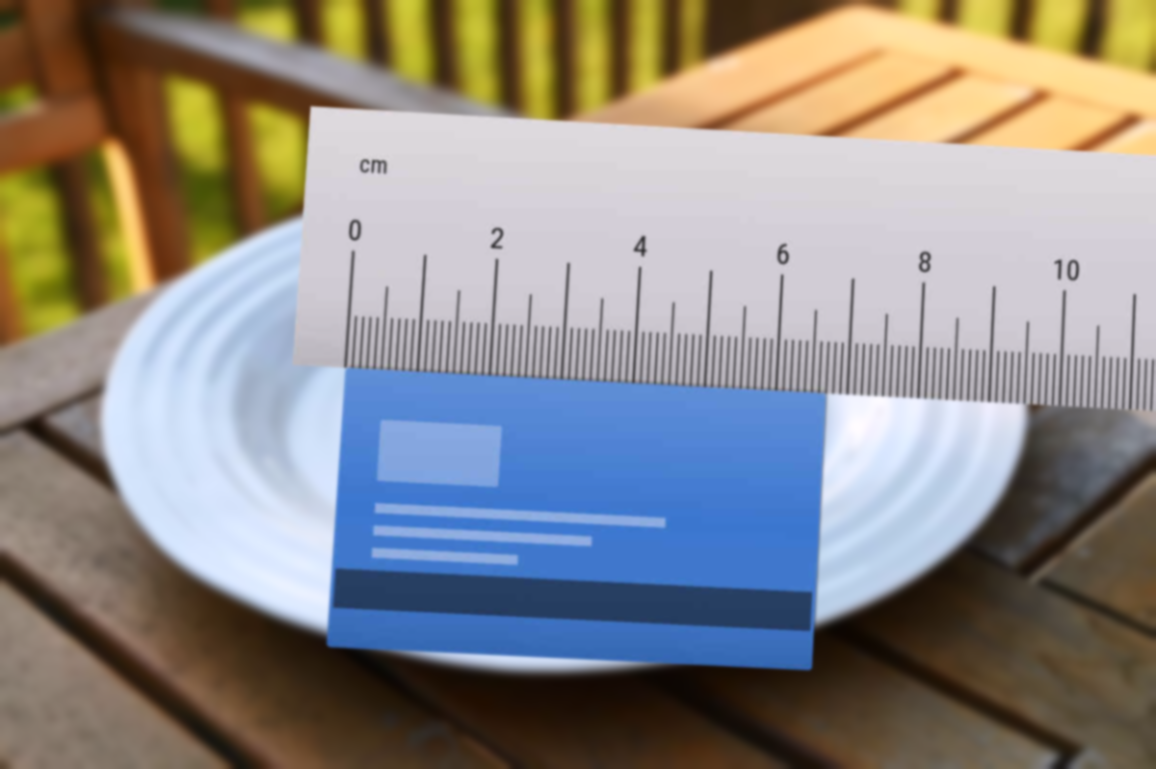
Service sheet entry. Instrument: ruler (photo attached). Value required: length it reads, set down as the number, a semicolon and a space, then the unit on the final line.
6.7; cm
